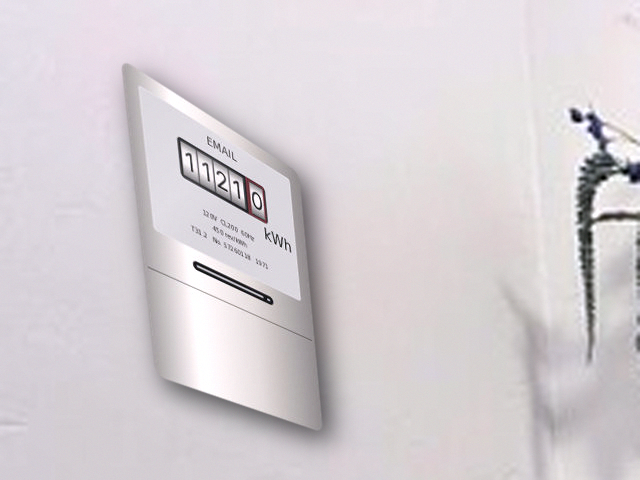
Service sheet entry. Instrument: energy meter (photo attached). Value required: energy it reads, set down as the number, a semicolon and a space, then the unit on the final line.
1121.0; kWh
